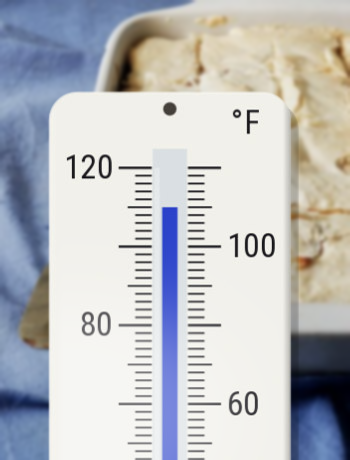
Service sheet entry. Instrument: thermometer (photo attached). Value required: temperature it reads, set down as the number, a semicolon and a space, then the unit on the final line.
110; °F
